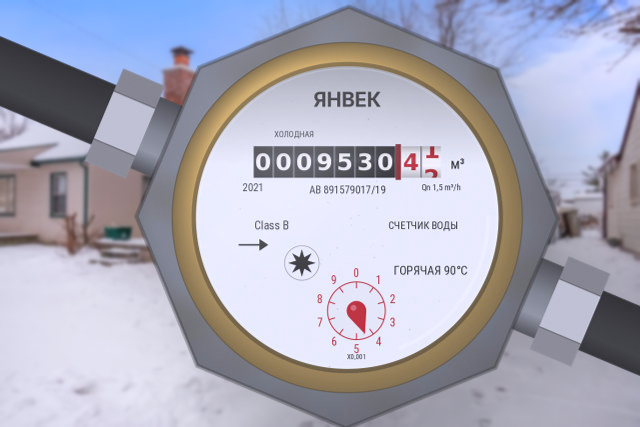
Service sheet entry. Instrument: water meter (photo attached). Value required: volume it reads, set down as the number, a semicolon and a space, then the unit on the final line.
9530.414; m³
